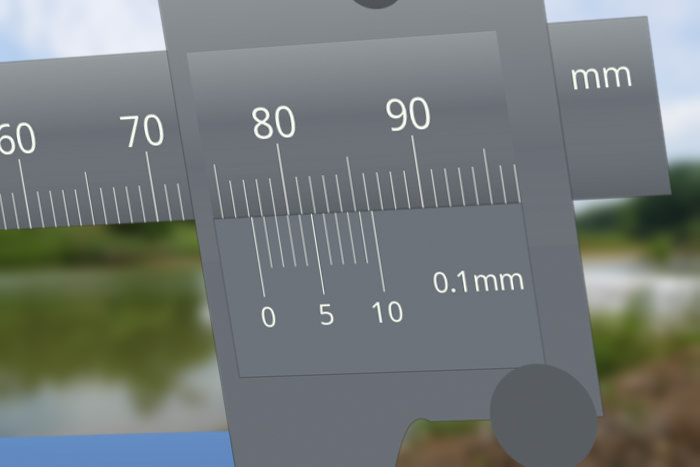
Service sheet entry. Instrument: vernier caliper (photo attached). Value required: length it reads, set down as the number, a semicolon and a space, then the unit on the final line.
77.2; mm
